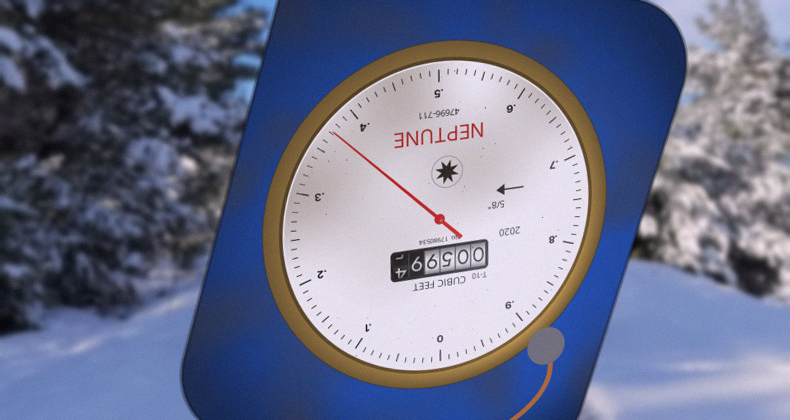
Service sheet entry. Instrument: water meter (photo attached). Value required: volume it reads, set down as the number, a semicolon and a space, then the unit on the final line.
5994.37; ft³
